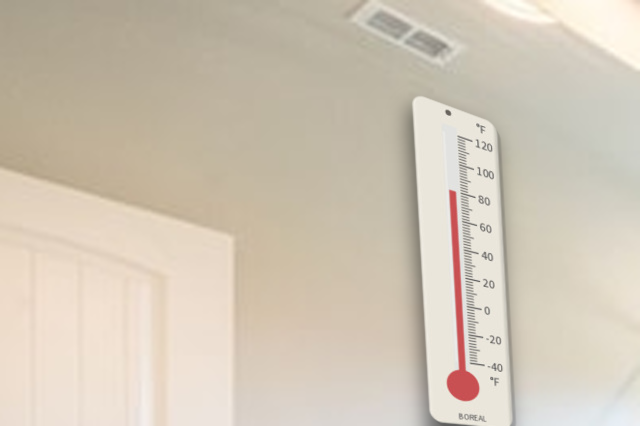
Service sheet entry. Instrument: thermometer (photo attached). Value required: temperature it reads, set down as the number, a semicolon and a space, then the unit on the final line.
80; °F
